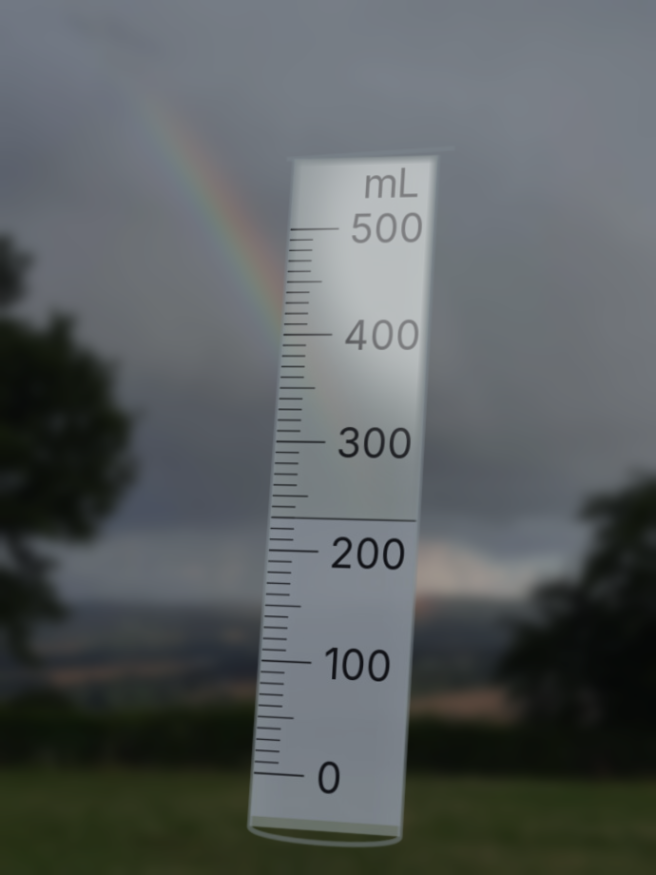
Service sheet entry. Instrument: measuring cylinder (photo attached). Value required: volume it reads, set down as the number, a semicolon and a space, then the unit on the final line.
230; mL
